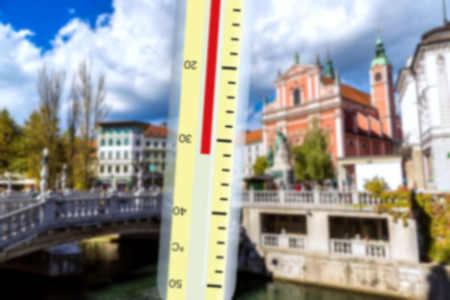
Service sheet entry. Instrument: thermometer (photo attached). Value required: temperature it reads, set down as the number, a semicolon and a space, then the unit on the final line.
32; °C
